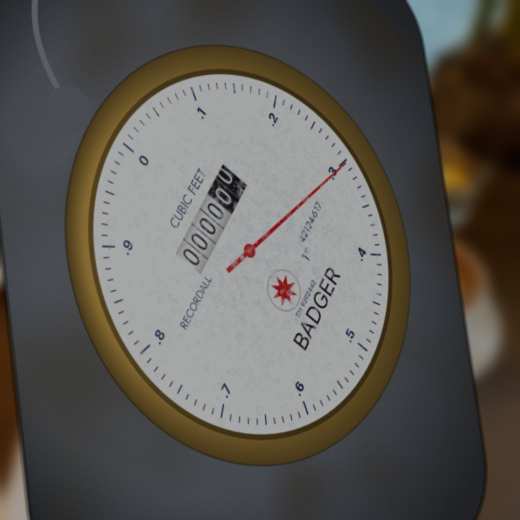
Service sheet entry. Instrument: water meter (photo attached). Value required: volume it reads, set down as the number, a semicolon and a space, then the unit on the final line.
0.30; ft³
